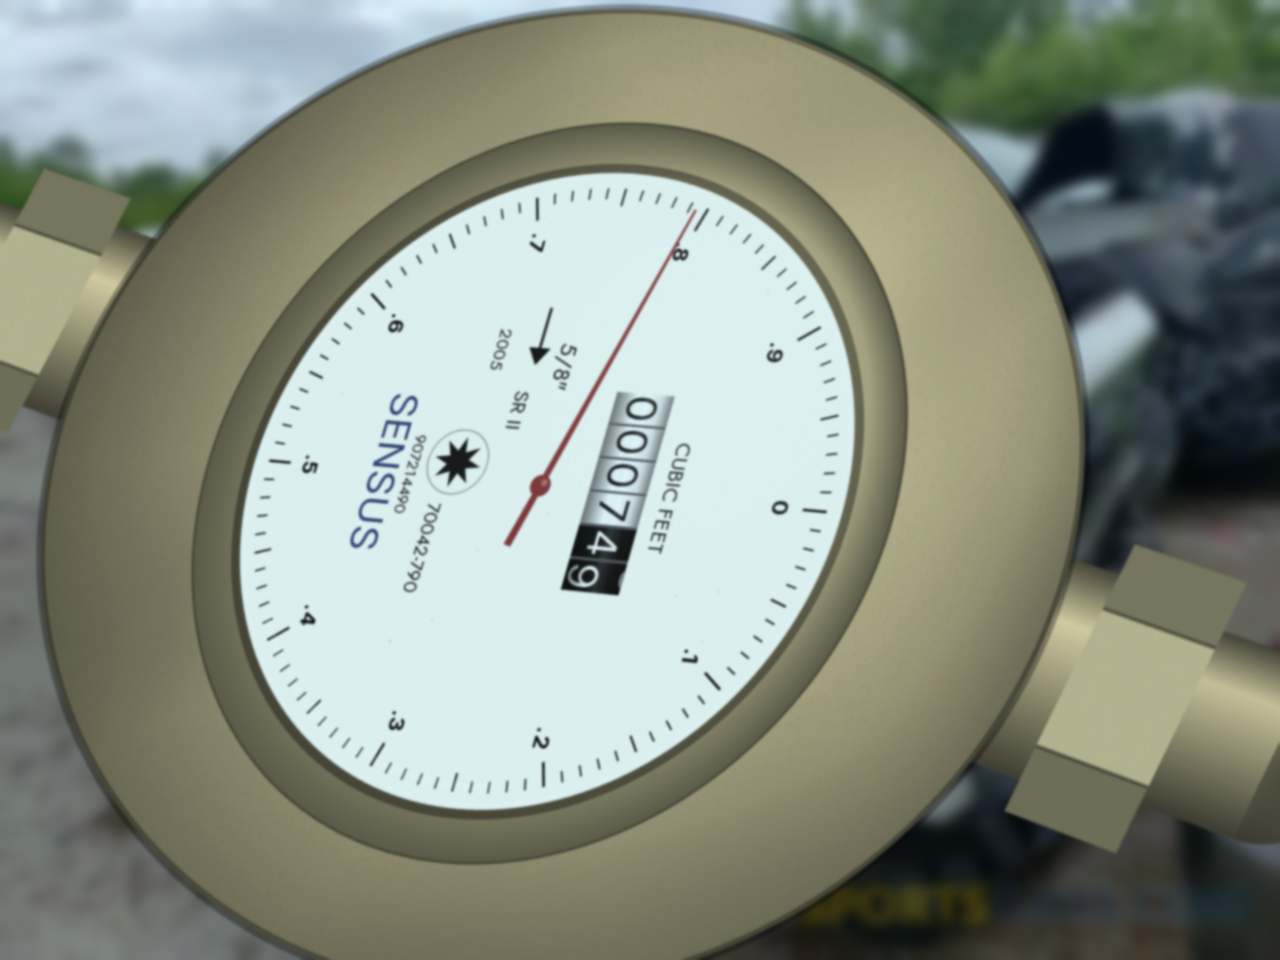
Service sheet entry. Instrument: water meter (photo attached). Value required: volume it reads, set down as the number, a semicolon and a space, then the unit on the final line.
748.79; ft³
